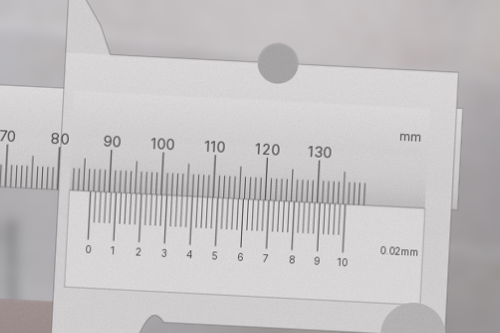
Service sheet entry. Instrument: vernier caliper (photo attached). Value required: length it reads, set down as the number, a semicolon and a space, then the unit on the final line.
86.4; mm
